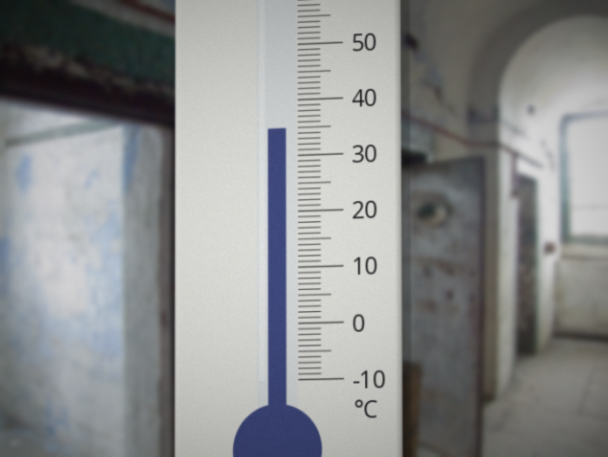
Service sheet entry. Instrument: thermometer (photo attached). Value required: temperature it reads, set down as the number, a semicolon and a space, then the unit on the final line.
35; °C
